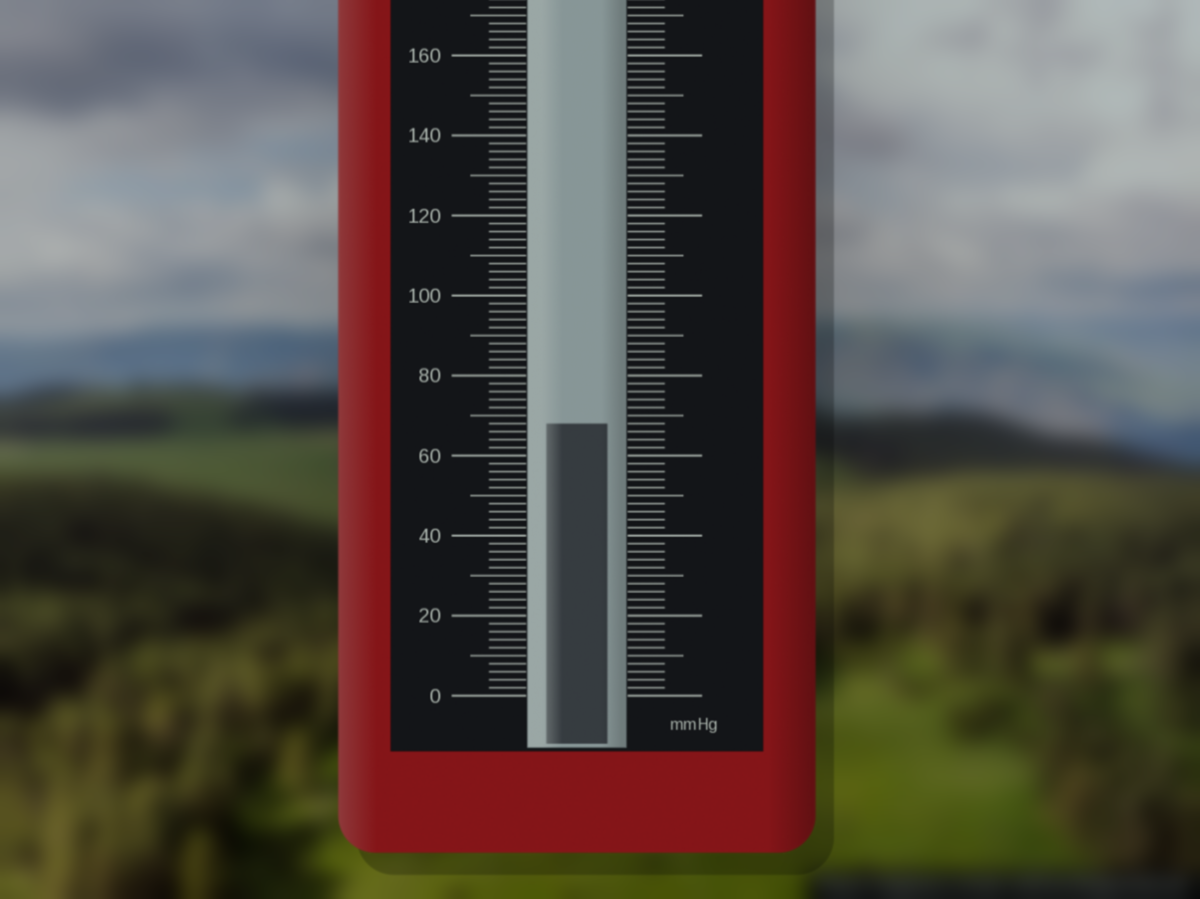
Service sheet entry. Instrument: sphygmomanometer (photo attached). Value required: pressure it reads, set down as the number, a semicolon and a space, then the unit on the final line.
68; mmHg
